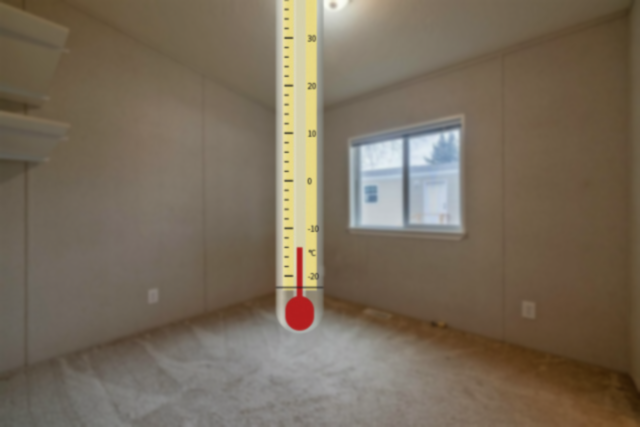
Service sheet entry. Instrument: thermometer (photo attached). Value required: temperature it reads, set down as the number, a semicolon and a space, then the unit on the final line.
-14; °C
